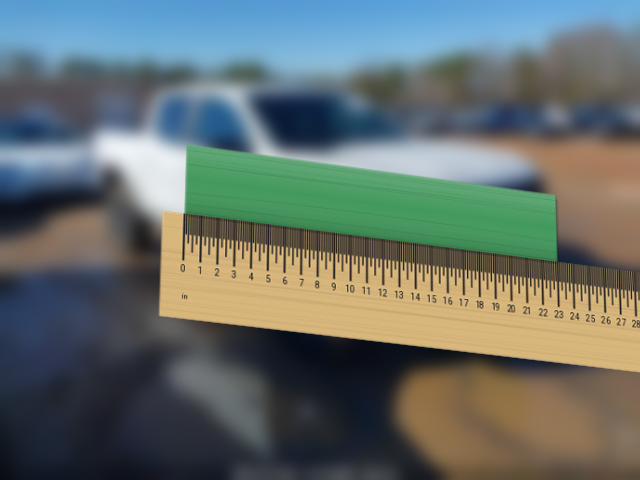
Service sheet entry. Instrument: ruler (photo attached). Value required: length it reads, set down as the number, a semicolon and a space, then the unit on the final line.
23; in
